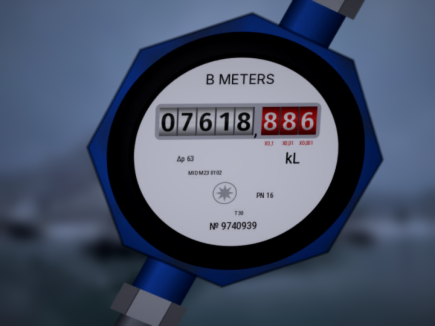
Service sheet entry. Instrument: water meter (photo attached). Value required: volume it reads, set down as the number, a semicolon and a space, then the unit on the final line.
7618.886; kL
